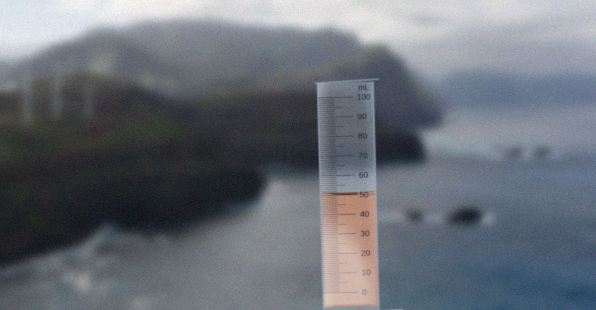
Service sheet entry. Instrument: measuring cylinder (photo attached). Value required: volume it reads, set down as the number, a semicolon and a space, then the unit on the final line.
50; mL
